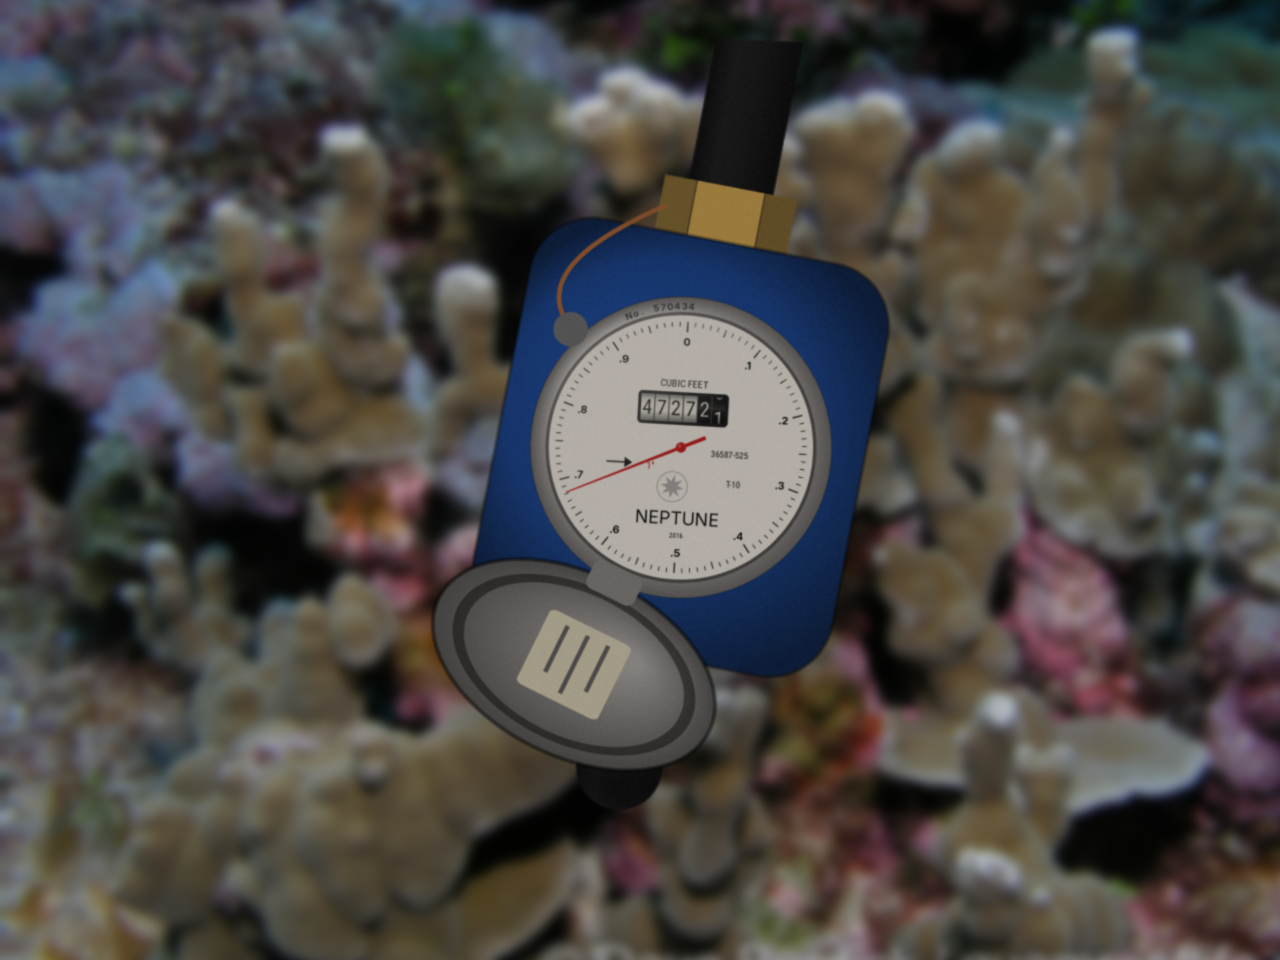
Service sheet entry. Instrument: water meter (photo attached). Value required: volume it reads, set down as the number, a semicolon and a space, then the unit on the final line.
472720.68; ft³
